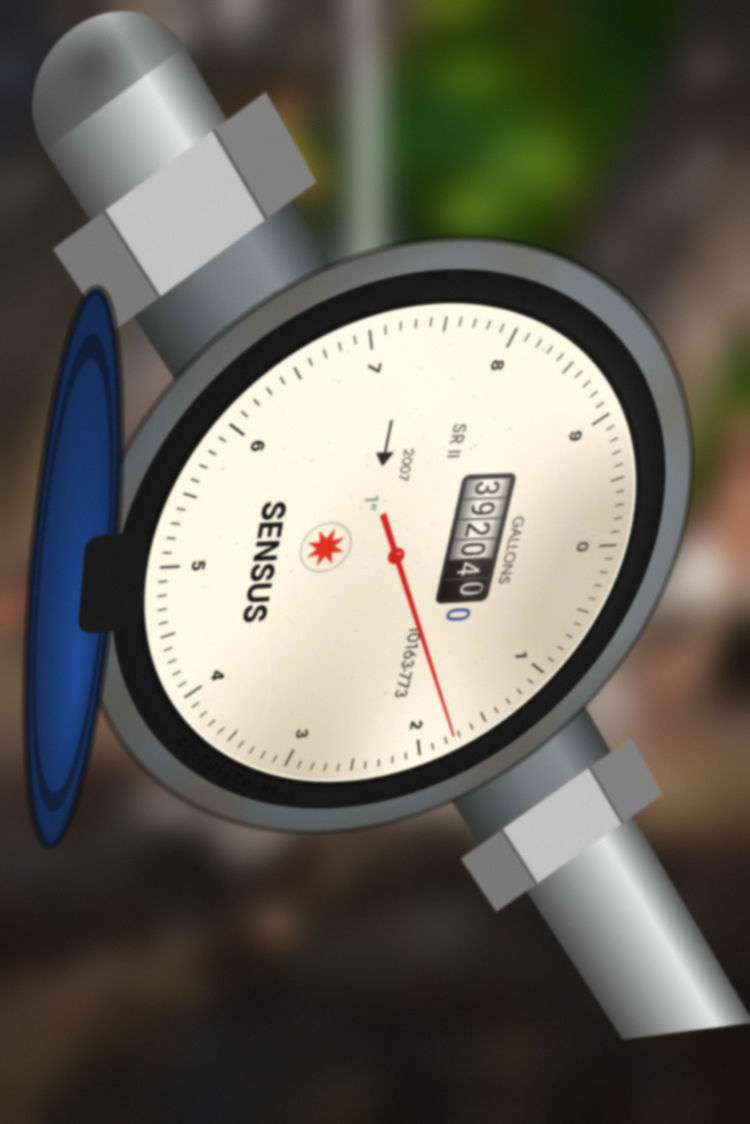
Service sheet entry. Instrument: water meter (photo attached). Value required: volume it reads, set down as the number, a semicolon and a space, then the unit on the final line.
3920401.7; gal
